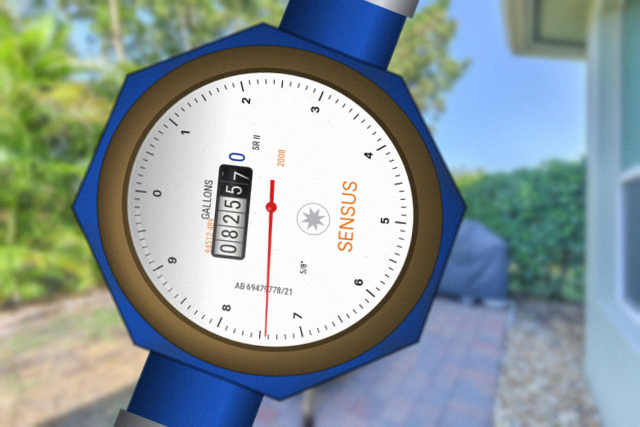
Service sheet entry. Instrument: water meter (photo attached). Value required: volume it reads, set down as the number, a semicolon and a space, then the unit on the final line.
825567.4; gal
